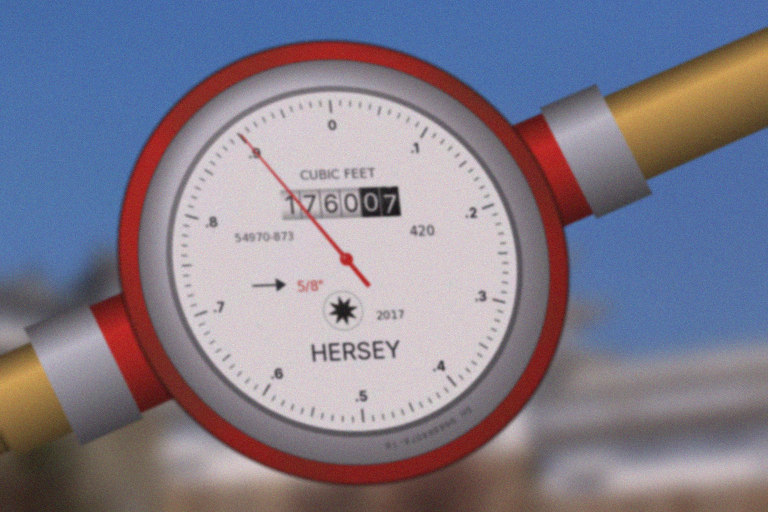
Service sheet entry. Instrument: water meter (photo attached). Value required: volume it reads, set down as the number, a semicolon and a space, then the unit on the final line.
176006.90; ft³
